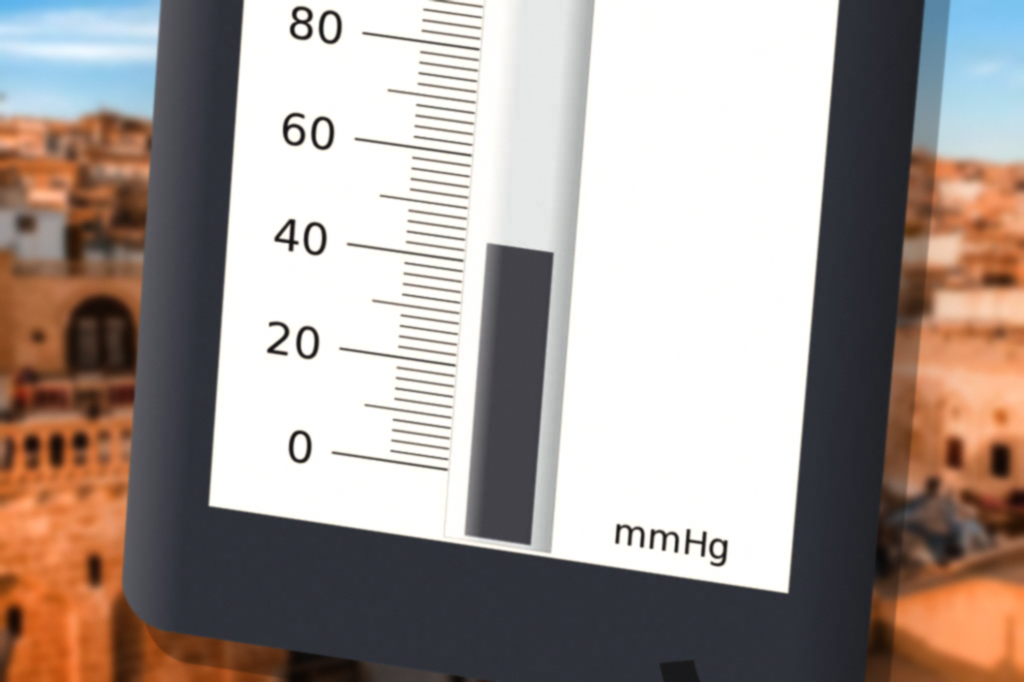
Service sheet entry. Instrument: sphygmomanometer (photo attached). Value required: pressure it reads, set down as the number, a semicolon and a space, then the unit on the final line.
44; mmHg
